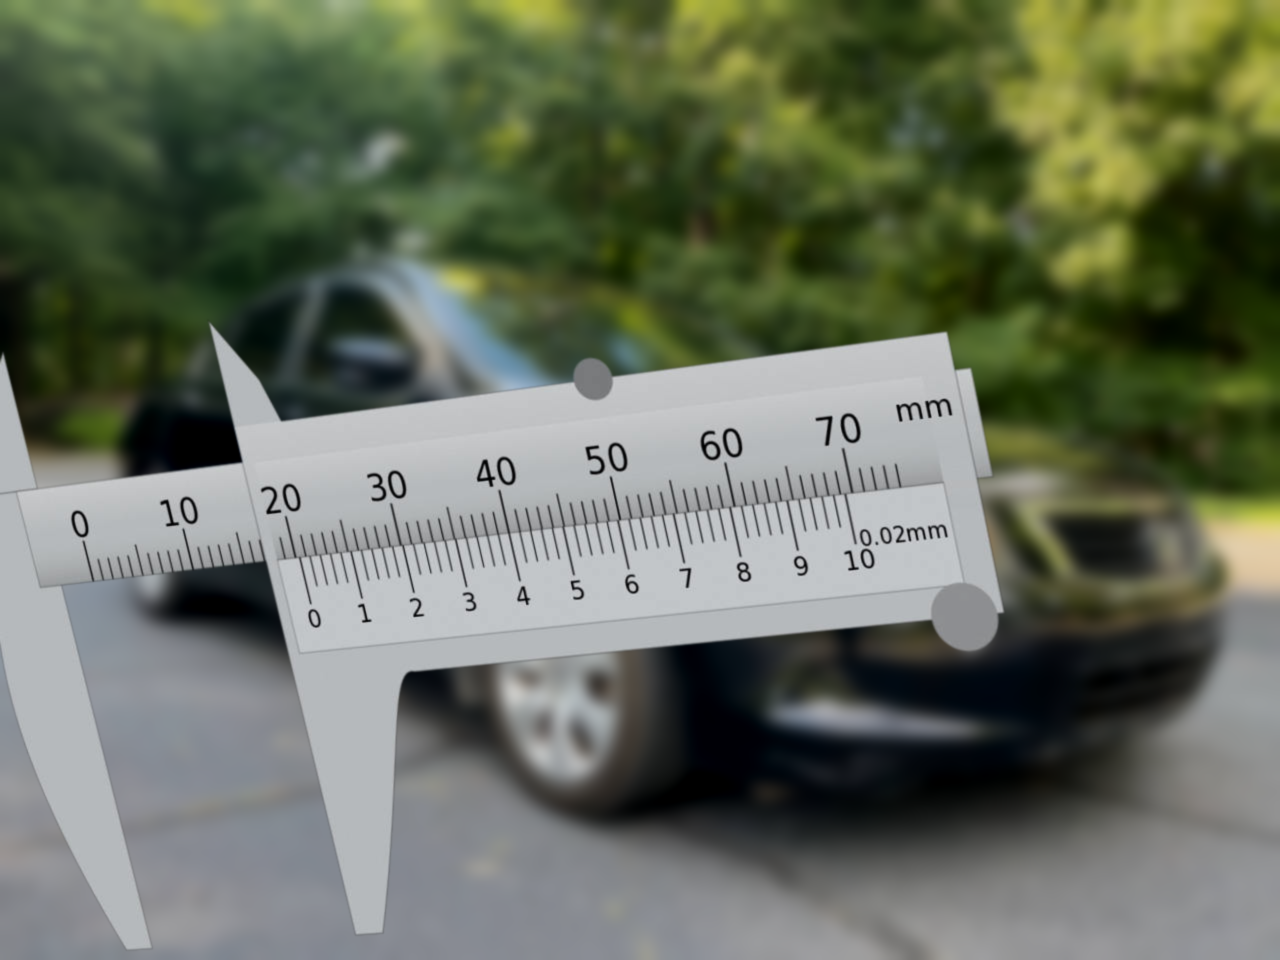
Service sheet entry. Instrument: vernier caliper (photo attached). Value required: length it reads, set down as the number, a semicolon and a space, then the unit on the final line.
20.4; mm
